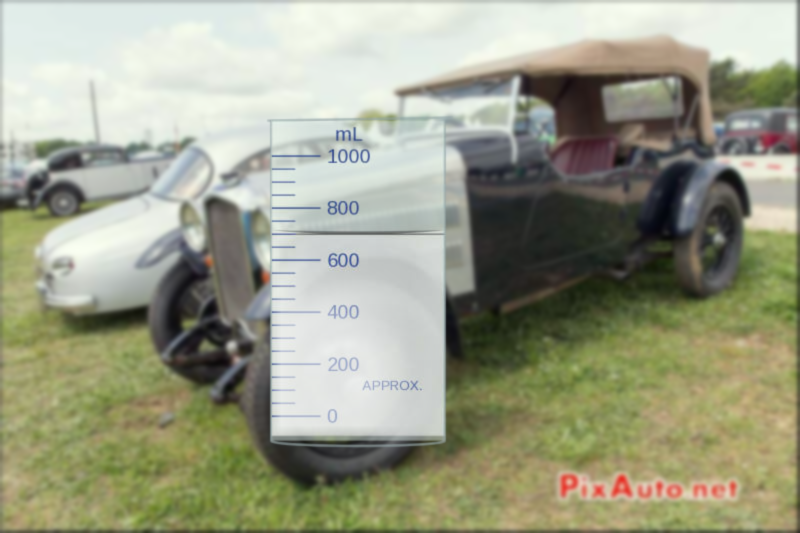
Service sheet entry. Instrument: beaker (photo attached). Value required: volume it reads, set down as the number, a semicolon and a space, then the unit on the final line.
700; mL
